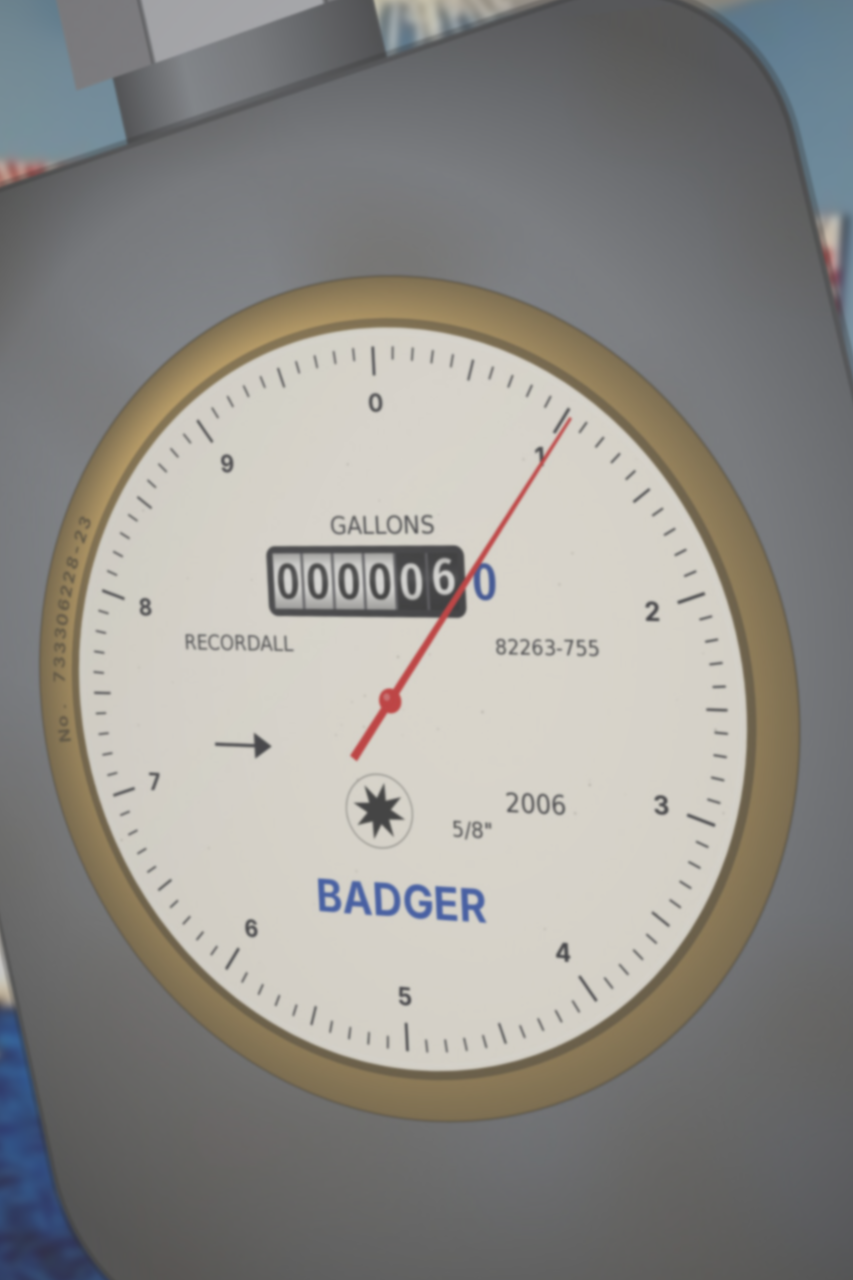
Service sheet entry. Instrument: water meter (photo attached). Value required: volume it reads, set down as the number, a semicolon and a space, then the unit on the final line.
61.0; gal
